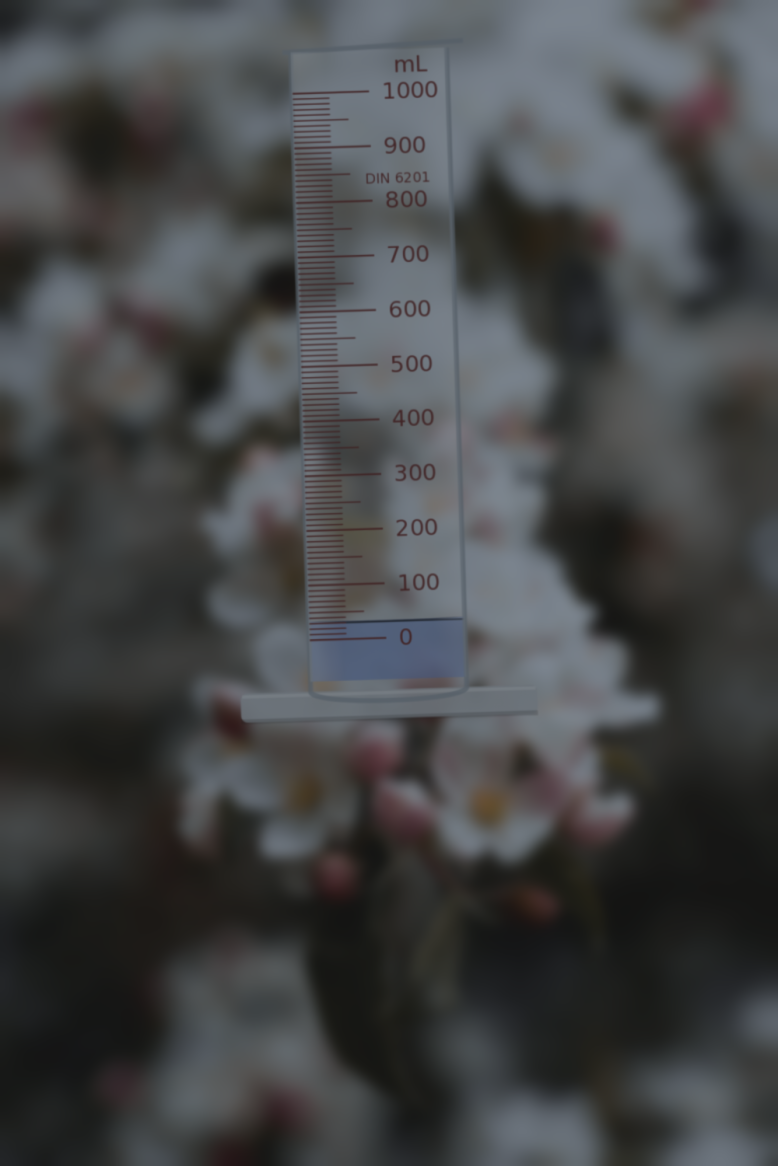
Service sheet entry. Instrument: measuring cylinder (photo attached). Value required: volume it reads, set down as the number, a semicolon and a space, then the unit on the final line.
30; mL
